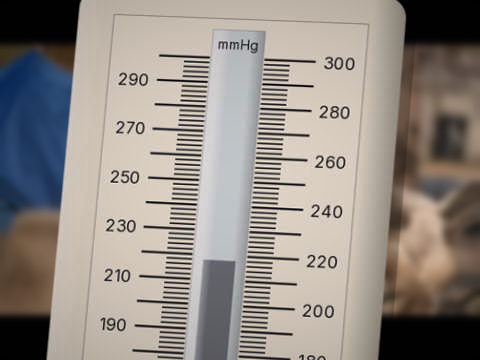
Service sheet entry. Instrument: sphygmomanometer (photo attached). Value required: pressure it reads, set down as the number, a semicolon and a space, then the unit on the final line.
218; mmHg
